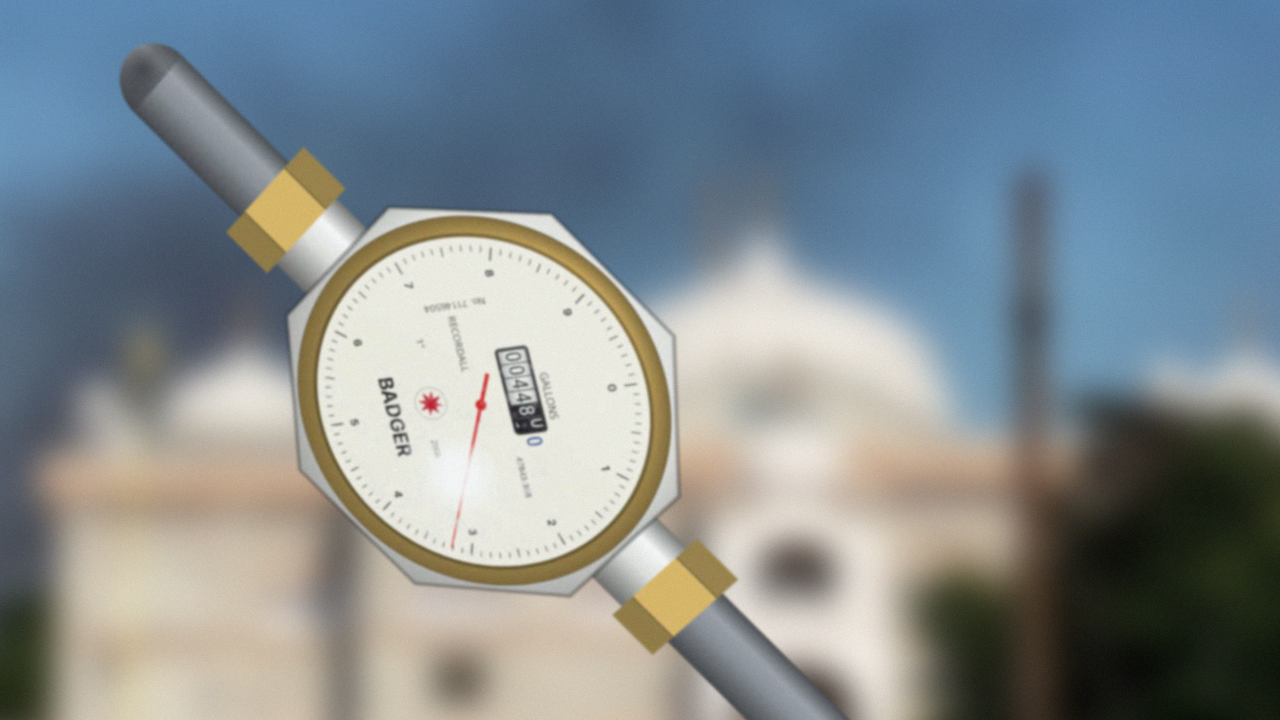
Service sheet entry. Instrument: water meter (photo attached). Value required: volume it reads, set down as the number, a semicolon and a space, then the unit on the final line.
44803.2; gal
